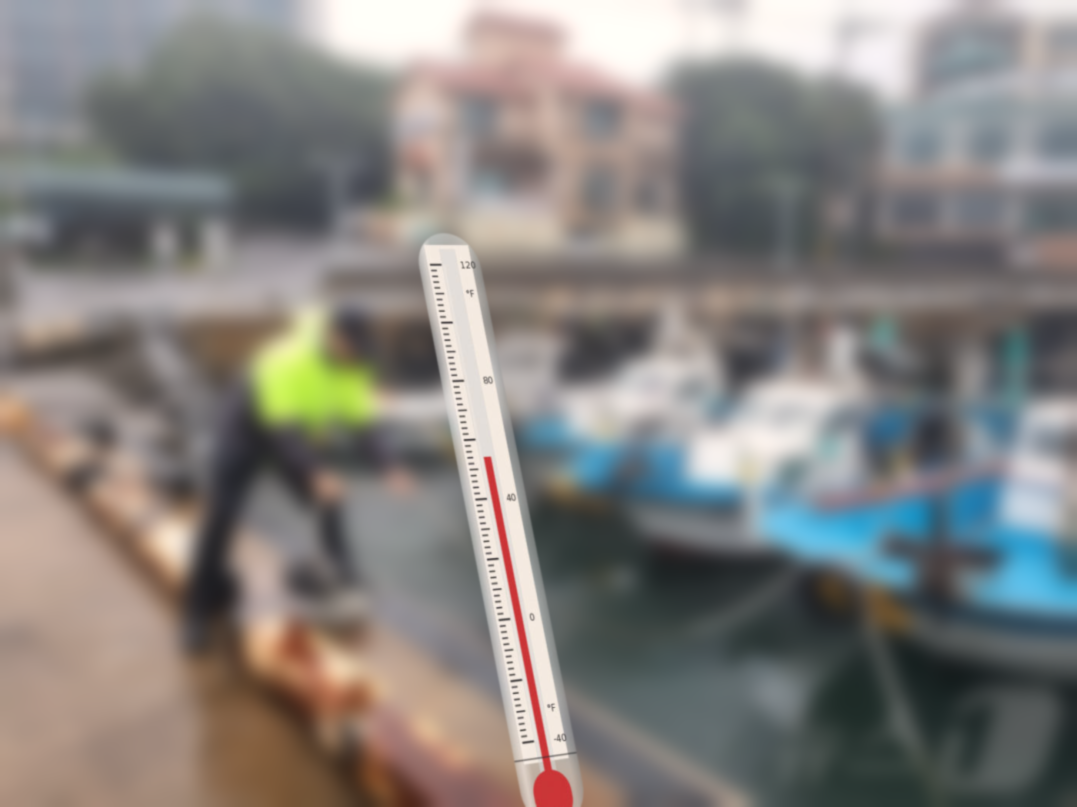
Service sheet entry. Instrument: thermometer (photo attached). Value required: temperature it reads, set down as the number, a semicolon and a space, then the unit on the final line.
54; °F
